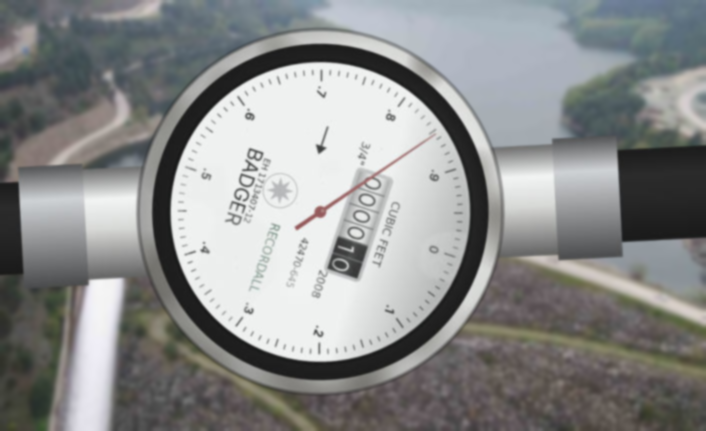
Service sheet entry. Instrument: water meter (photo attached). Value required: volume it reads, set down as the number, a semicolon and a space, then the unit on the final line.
9.85; ft³
